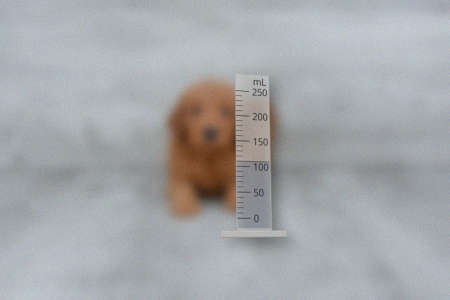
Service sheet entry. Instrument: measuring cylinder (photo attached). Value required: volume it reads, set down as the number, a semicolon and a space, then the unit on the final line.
110; mL
